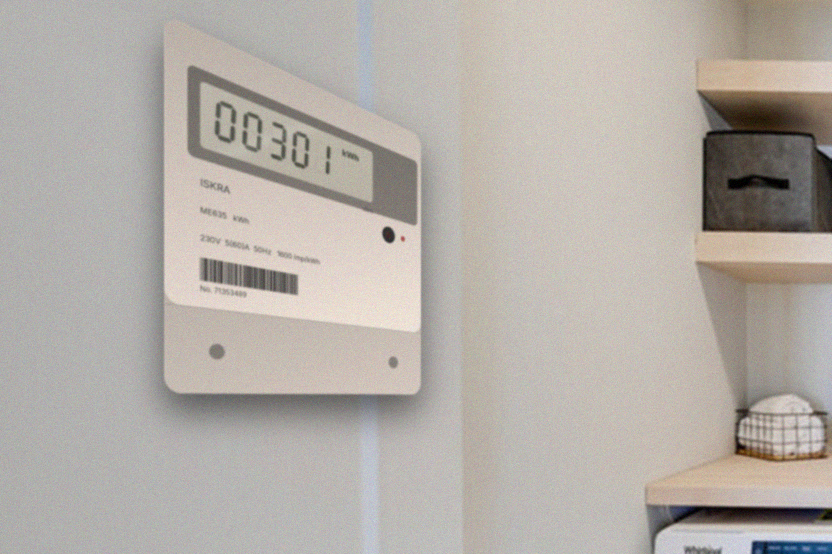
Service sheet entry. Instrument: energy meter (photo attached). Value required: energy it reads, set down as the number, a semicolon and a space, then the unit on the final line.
301; kWh
